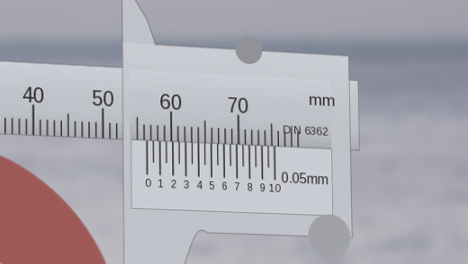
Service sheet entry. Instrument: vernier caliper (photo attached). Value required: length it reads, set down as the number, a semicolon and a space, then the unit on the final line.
56.4; mm
